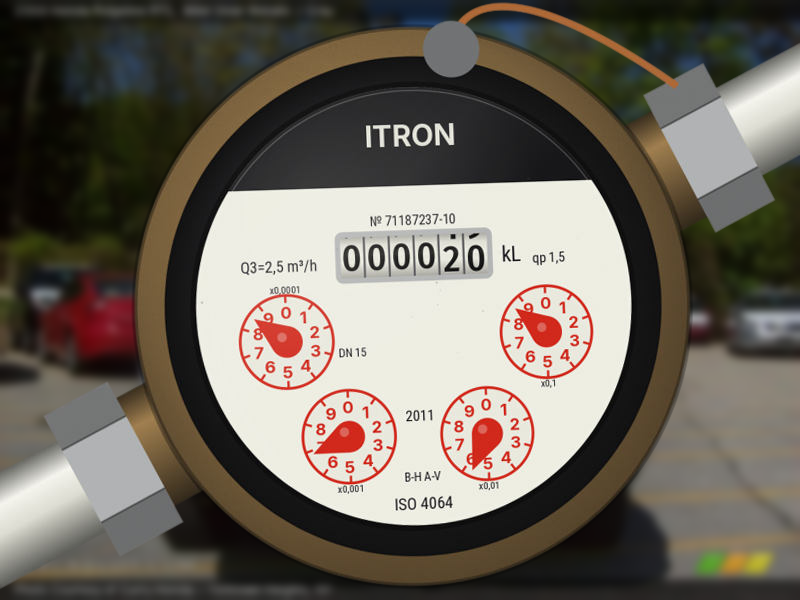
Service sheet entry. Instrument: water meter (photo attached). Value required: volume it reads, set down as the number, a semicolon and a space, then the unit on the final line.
19.8568; kL
